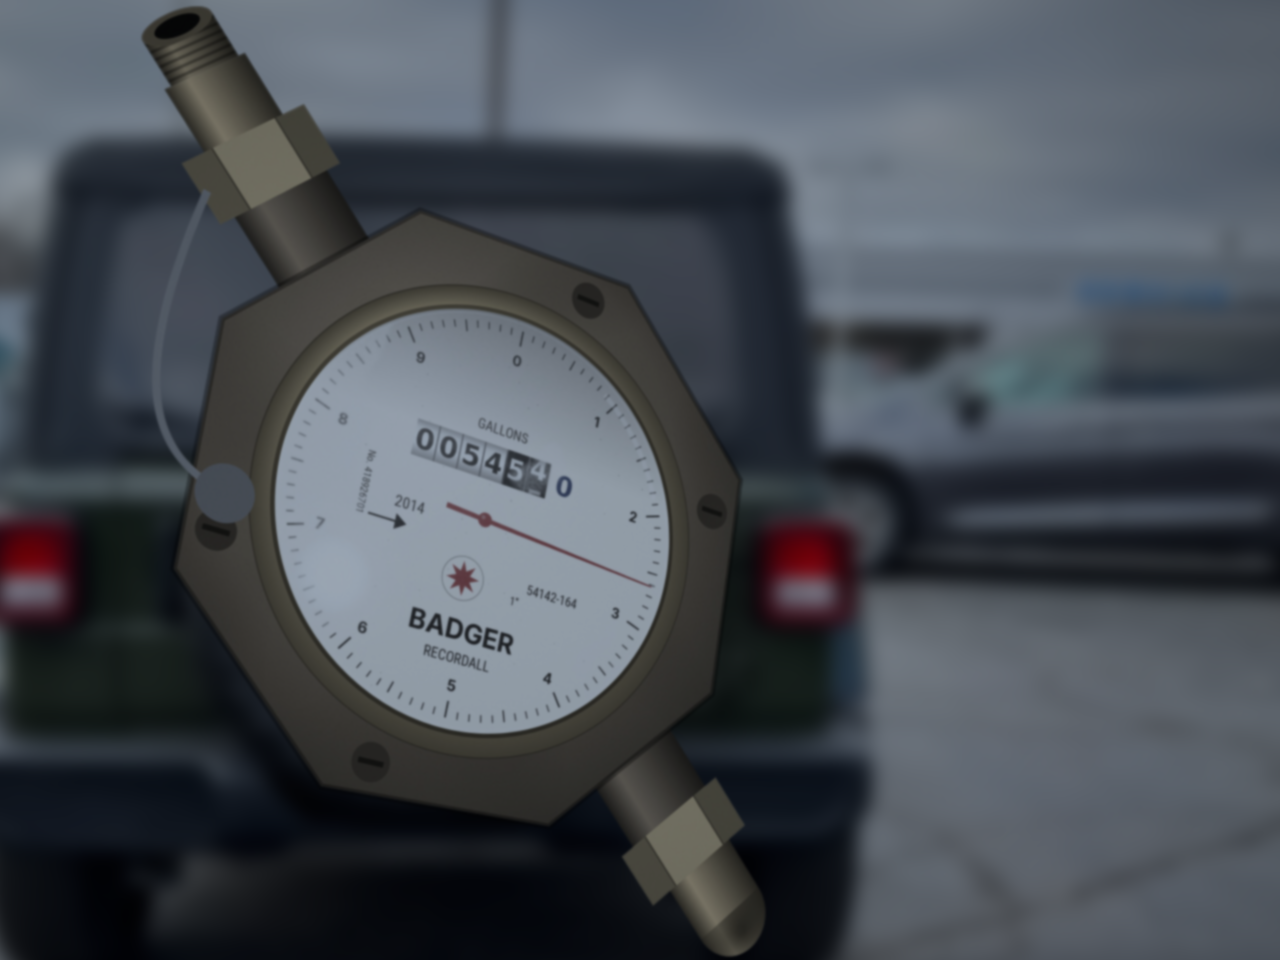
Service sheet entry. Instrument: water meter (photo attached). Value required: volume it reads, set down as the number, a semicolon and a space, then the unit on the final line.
54542.6; gal
